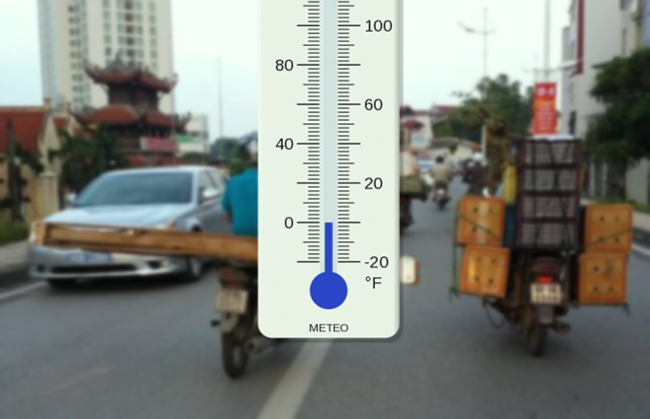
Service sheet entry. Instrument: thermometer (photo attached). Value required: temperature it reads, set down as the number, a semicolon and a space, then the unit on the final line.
0; °F
